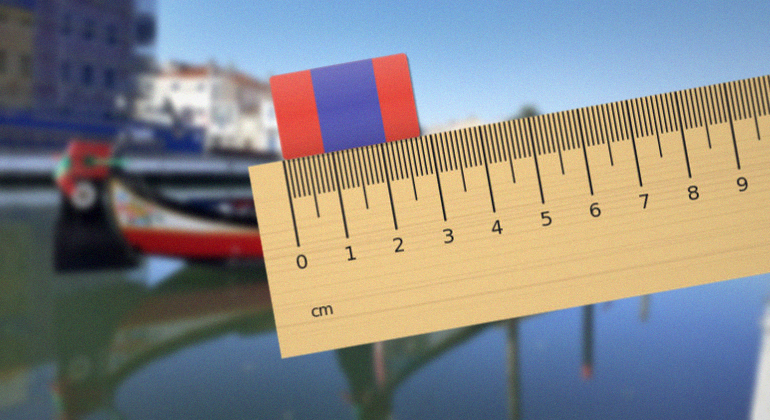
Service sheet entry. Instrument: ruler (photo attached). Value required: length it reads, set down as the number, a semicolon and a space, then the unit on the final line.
2.8; cm
